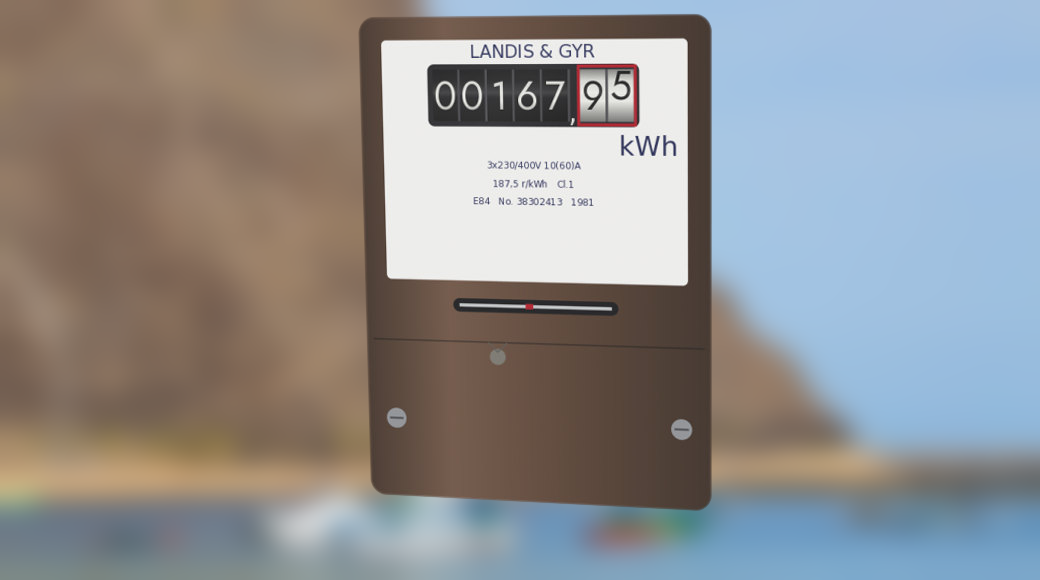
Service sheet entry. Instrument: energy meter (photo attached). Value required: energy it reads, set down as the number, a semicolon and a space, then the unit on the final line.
167.95; kWh
